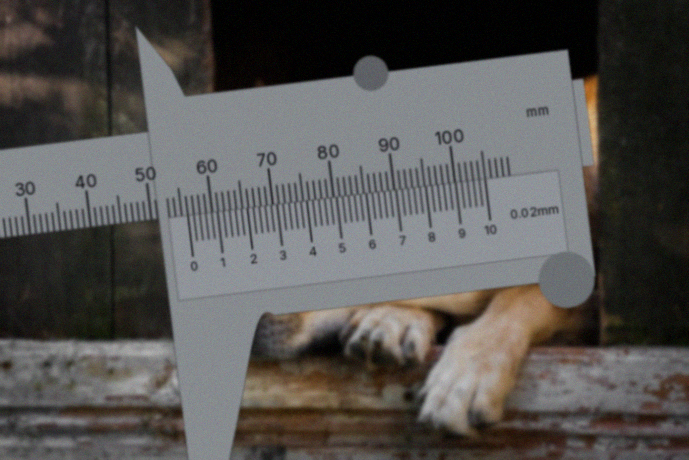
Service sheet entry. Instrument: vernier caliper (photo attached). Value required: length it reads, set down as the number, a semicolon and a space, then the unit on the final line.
56.0; mm
